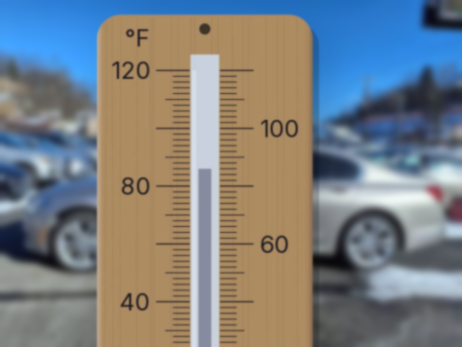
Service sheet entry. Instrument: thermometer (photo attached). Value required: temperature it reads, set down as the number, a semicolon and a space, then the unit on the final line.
86; °F
